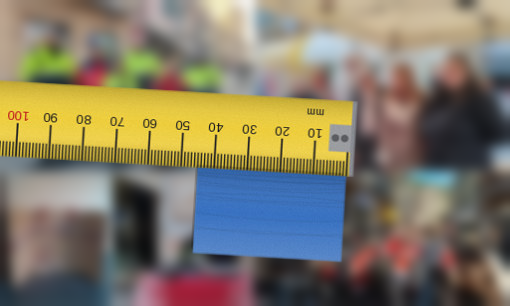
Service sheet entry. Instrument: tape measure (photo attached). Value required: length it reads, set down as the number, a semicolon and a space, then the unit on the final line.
45; mm
